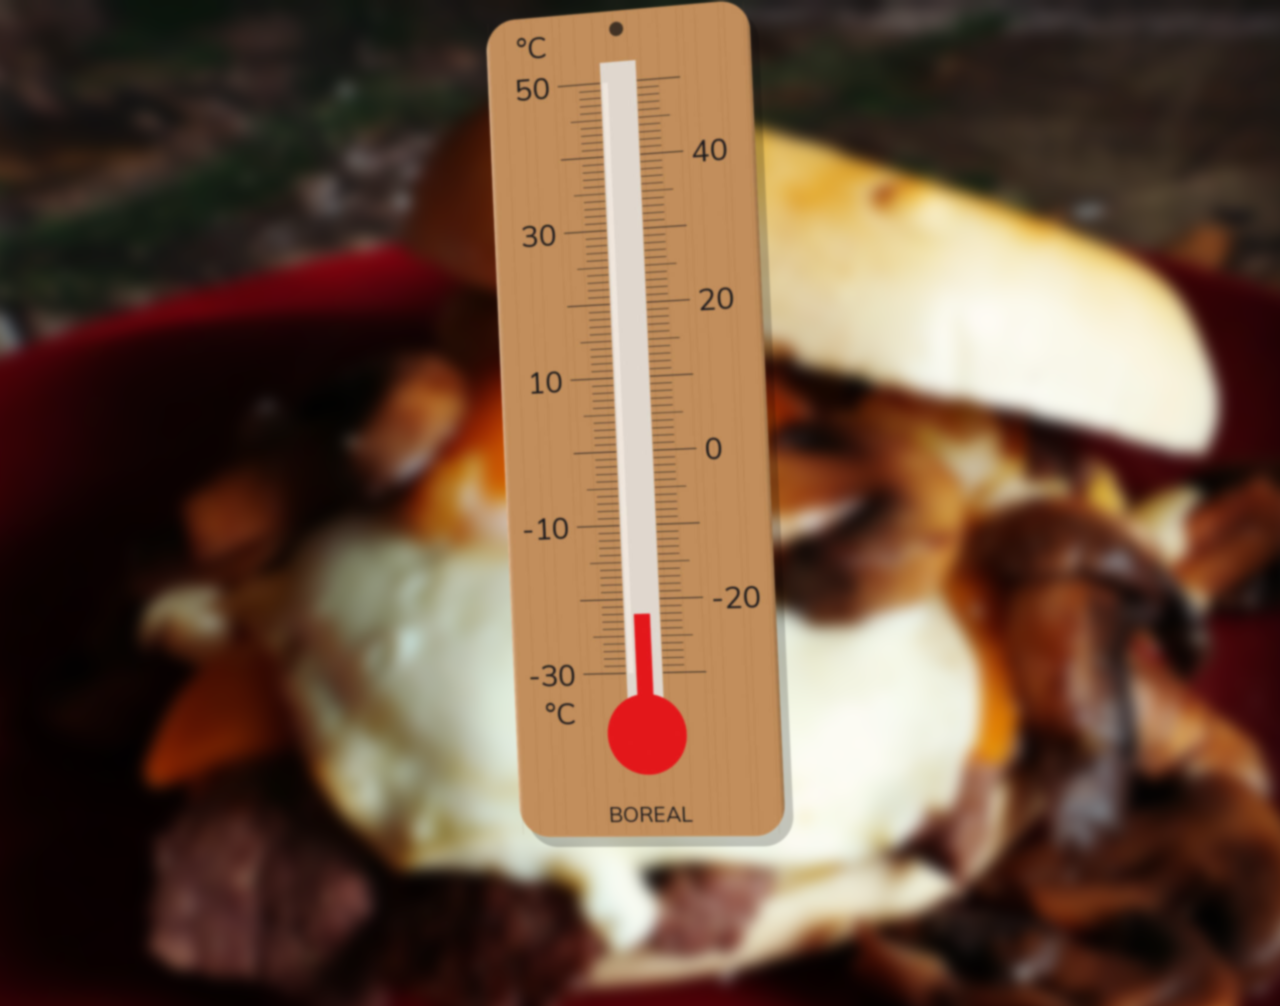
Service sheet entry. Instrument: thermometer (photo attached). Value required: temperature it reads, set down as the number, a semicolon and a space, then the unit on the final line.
-22; °C
